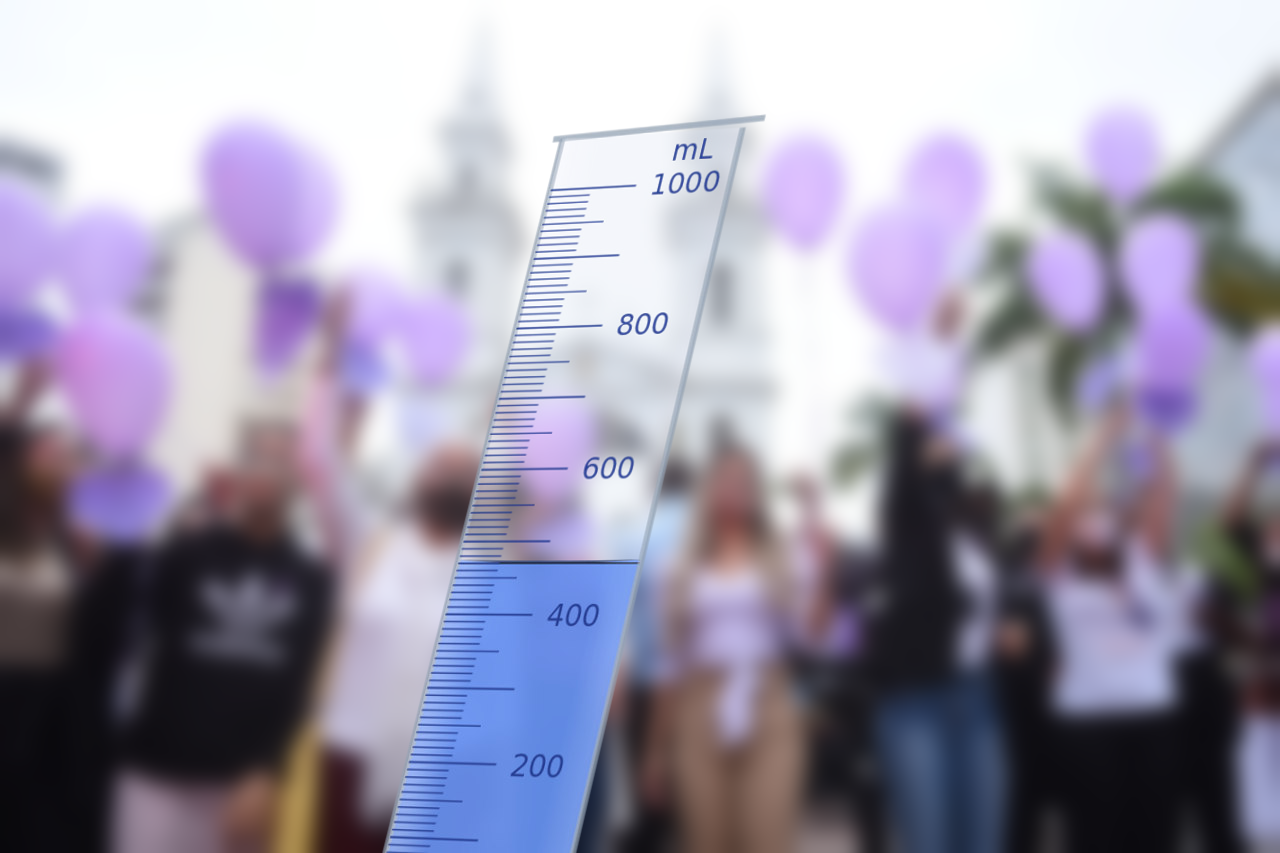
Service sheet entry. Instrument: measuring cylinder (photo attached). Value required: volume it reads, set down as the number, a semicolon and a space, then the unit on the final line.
470; mL
